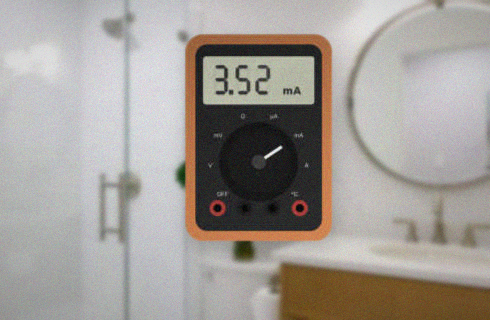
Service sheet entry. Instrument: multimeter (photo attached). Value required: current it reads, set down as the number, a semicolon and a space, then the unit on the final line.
3.52; mA
